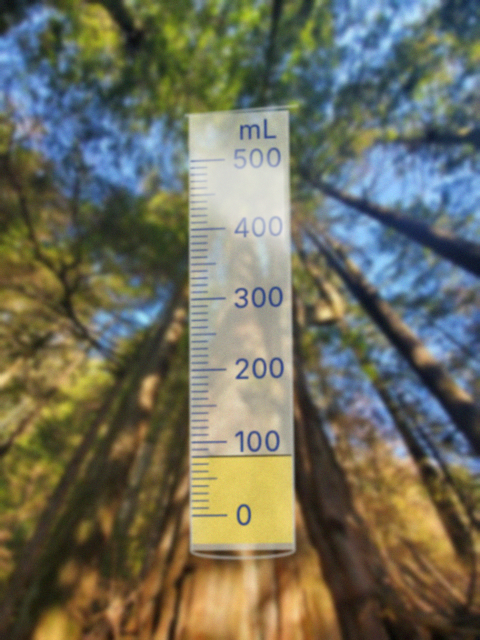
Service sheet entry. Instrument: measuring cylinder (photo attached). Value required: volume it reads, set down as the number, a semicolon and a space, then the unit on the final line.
80; mL
